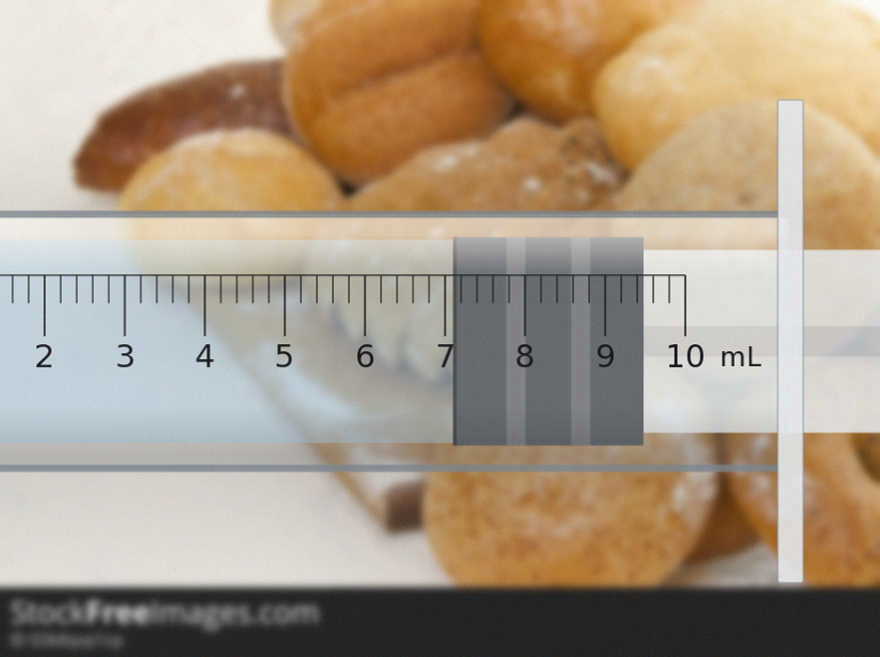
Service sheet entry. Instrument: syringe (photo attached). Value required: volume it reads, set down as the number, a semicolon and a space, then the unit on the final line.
7.1; mL
